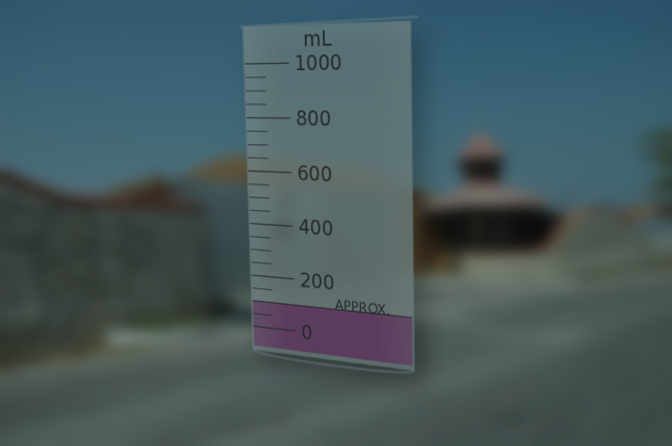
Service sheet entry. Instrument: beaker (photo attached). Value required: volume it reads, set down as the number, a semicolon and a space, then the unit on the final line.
100; mL
